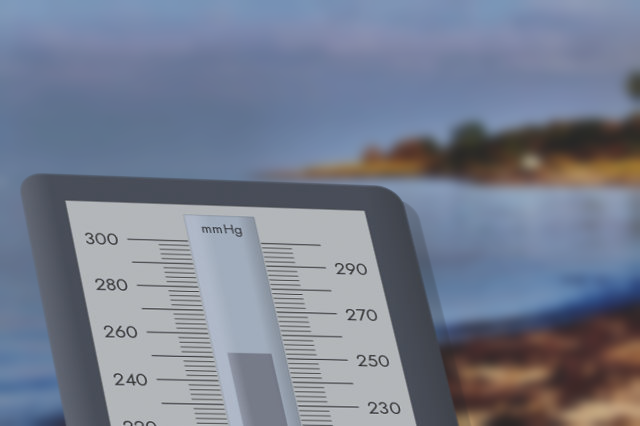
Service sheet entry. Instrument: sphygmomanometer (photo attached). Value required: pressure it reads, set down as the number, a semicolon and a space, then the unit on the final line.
252; mmHg
